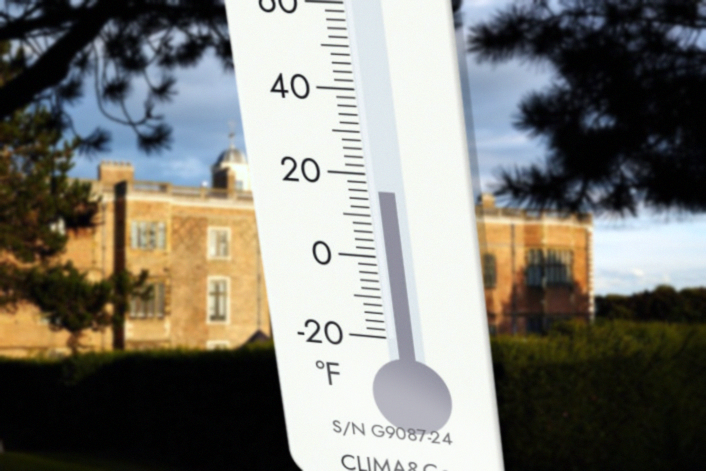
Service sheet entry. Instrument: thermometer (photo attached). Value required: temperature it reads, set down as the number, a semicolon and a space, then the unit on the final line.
16; °F
